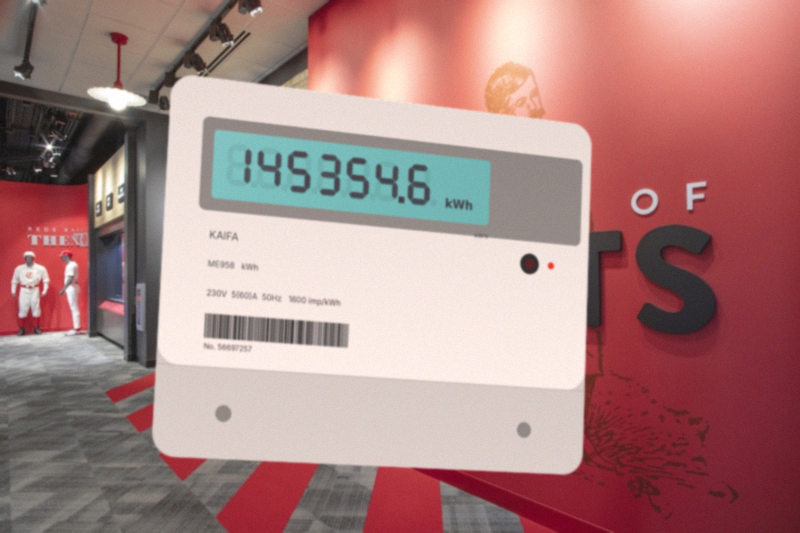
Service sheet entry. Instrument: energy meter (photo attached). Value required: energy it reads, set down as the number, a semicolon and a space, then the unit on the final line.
145354.6; kWh
